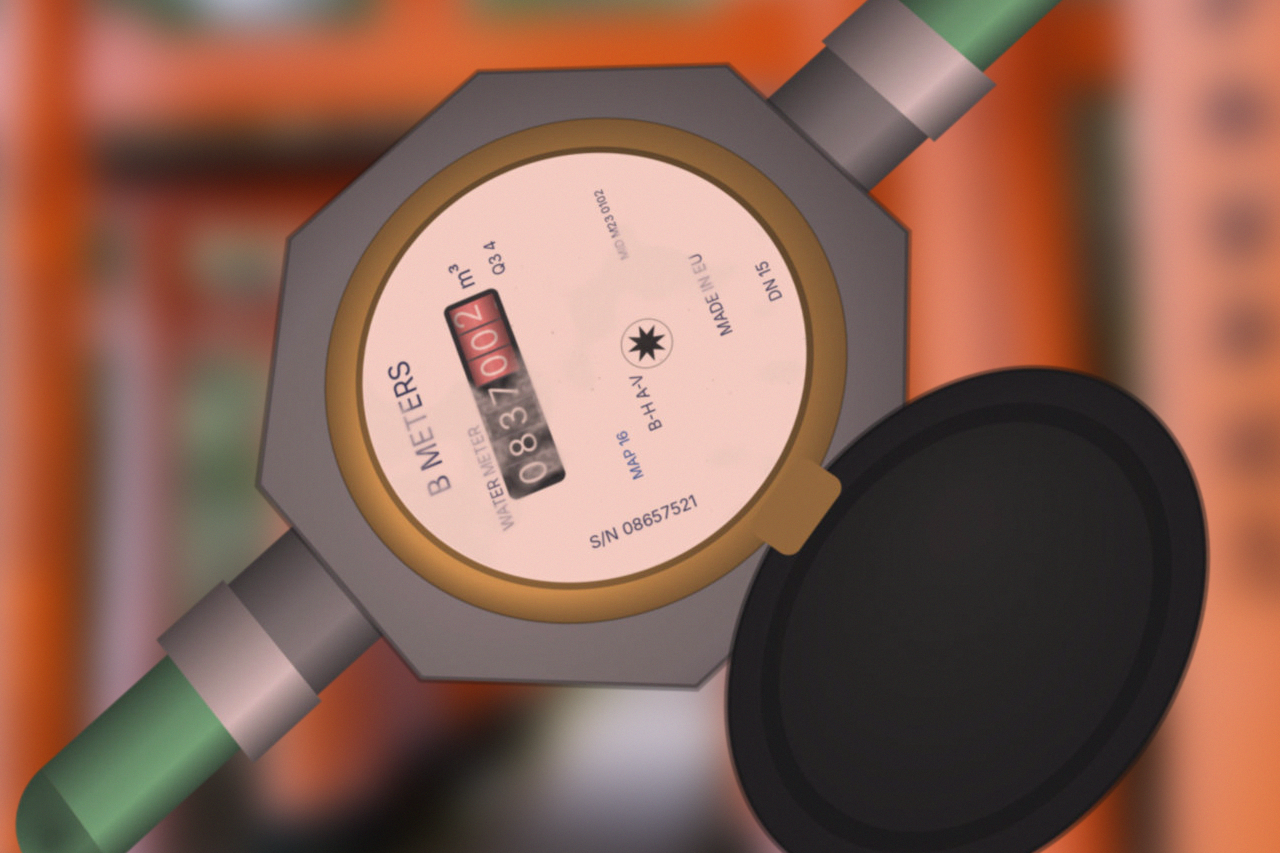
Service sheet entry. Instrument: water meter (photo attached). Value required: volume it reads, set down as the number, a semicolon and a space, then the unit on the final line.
837.002; m³
